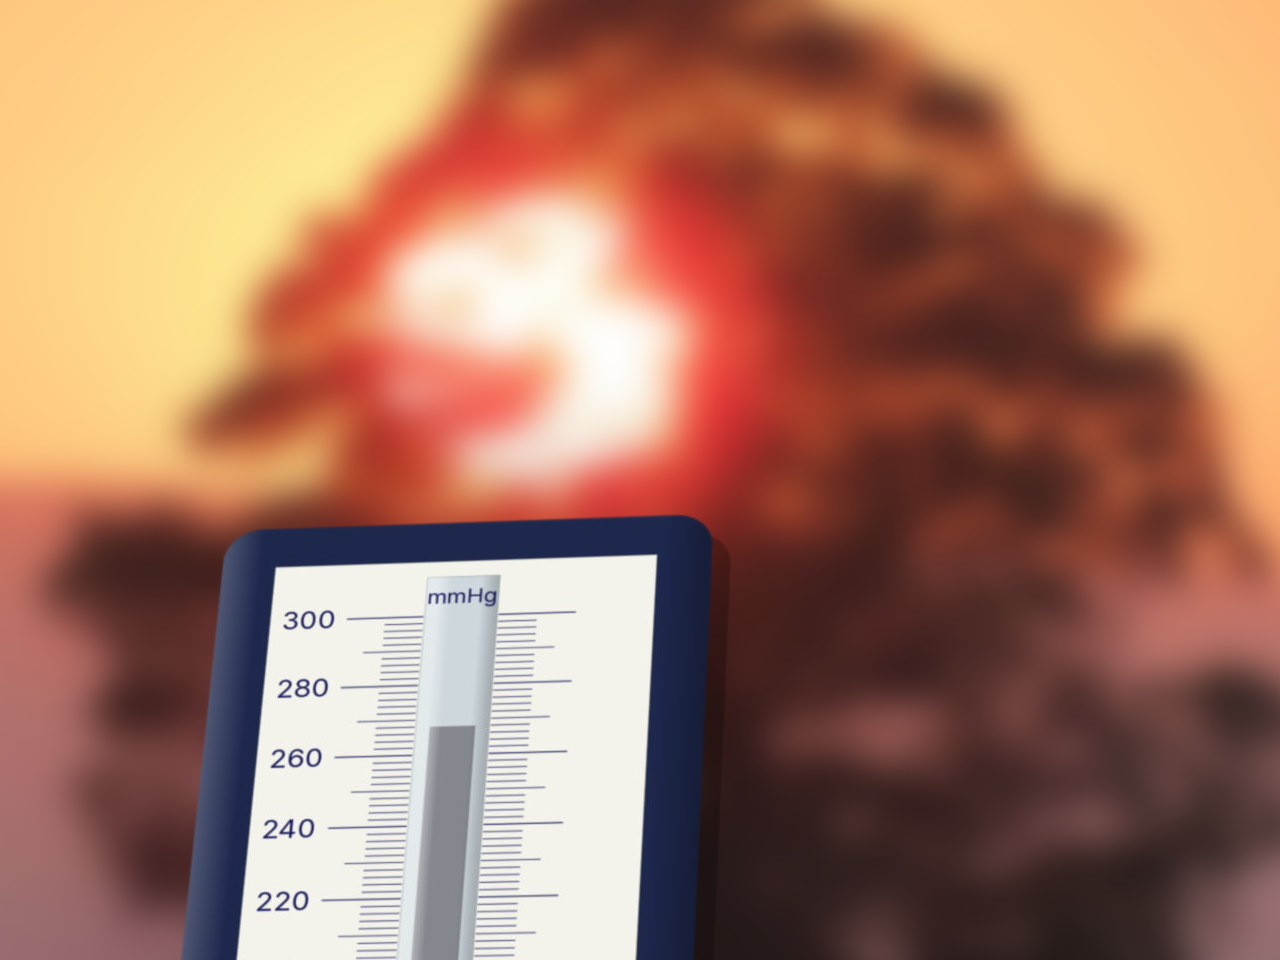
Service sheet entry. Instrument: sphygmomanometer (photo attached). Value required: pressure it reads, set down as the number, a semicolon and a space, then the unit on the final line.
268; mmHg
